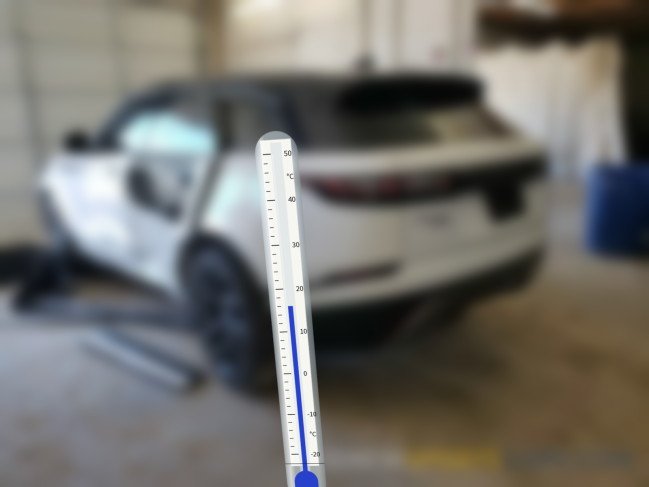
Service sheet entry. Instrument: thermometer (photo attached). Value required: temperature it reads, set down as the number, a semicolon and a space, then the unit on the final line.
16; °C
